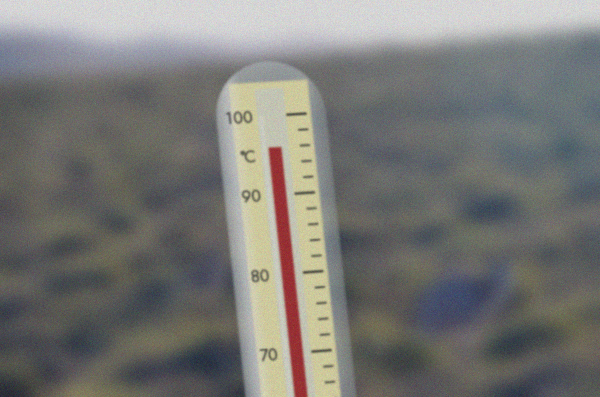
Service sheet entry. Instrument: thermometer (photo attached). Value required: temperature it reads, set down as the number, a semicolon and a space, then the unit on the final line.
96; °C
